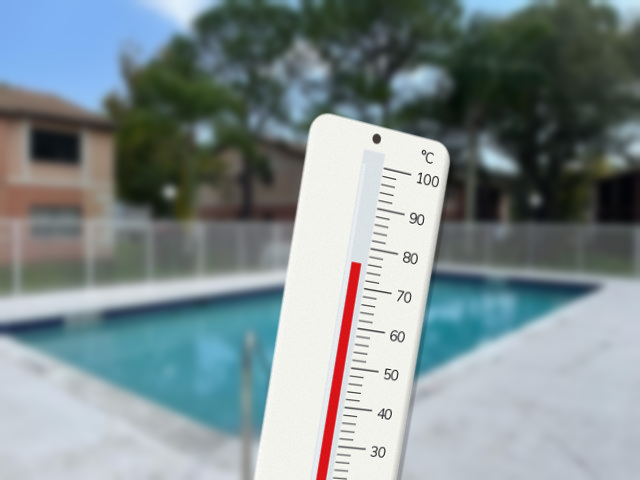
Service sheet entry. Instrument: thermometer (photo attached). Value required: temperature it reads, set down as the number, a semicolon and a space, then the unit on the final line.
76; °C
